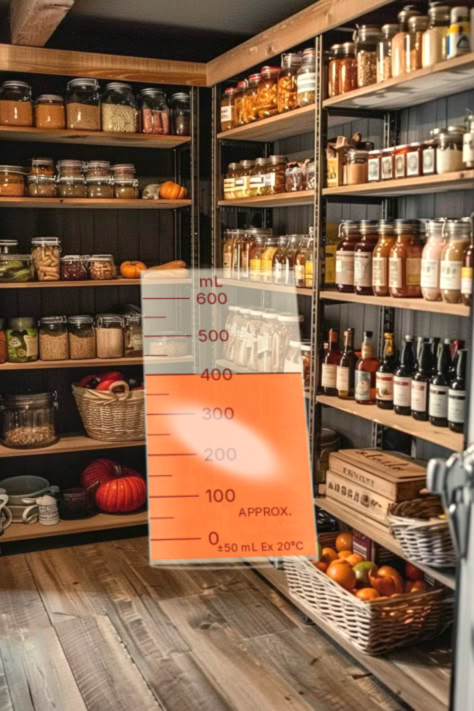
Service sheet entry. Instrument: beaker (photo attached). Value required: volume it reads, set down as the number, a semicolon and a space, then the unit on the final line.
400; mL
